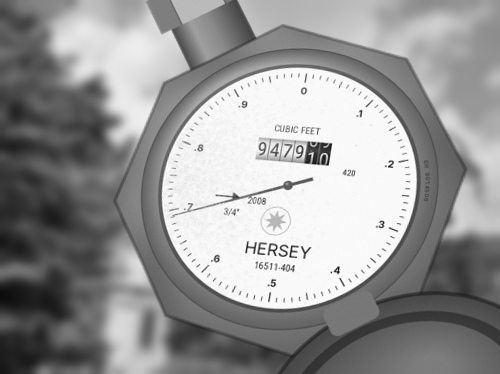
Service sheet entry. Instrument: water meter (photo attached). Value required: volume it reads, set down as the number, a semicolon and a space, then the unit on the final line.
947909.69; ft³
